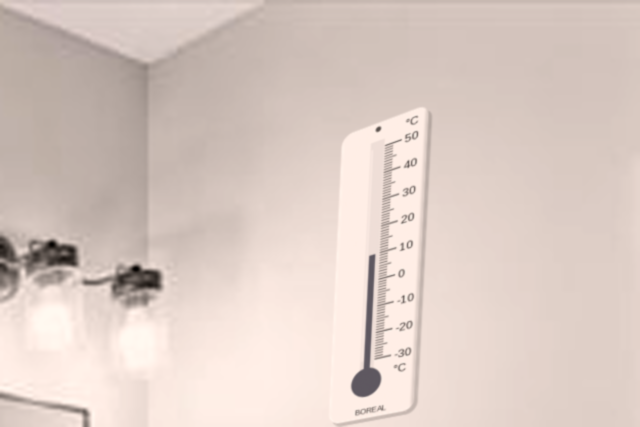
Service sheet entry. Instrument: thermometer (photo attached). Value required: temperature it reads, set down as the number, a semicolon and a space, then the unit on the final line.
10; °C
